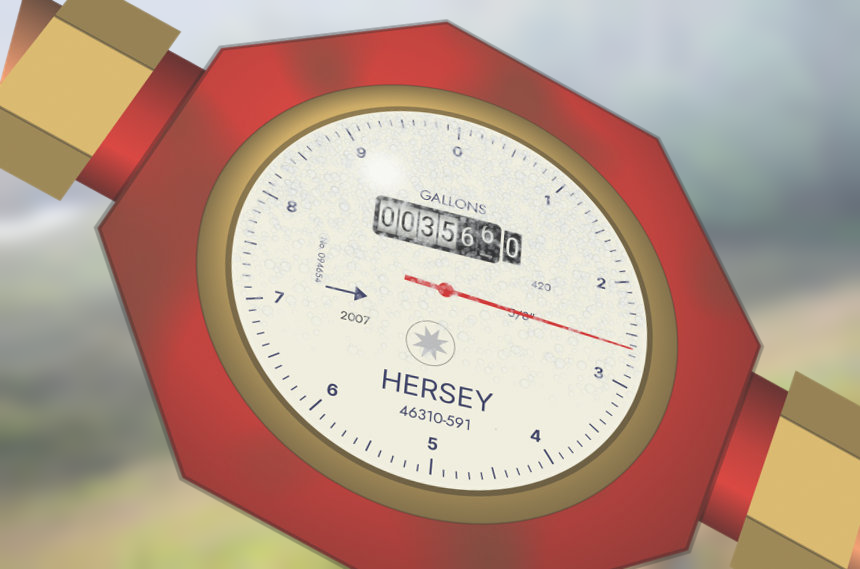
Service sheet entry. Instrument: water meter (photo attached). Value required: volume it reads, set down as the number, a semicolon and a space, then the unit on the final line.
35662.6; gal
